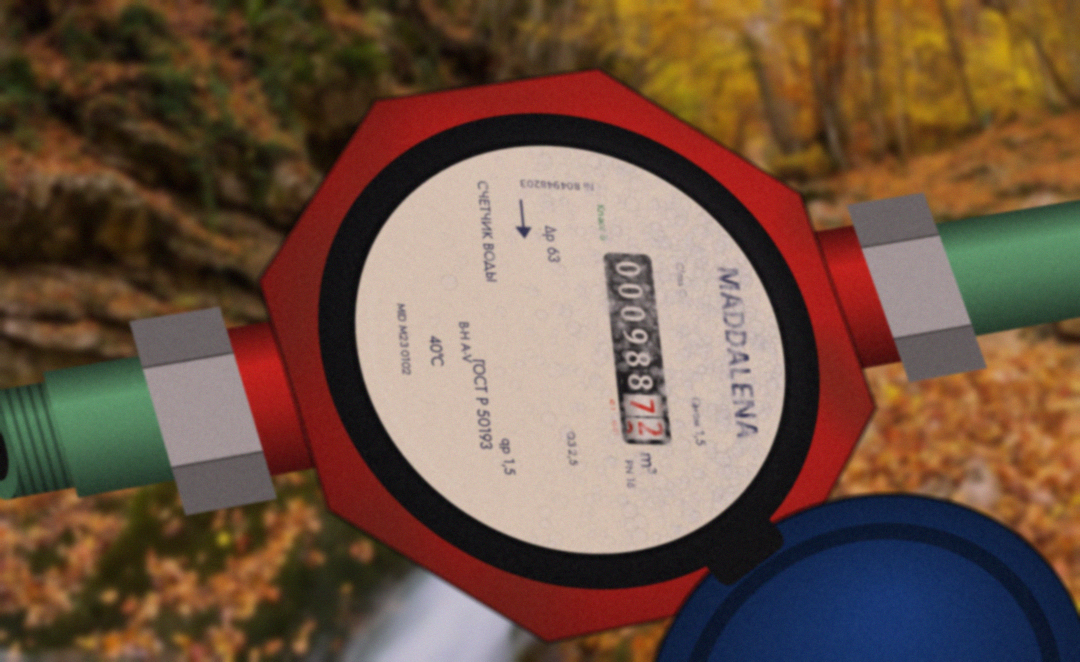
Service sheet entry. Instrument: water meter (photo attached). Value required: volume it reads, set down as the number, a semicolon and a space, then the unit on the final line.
988.72; m³
